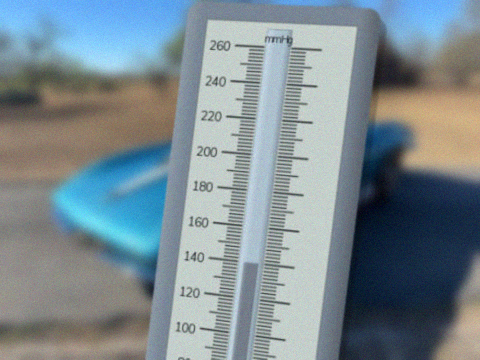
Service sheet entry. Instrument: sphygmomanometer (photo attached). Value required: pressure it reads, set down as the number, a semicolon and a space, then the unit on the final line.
140; mmHg
